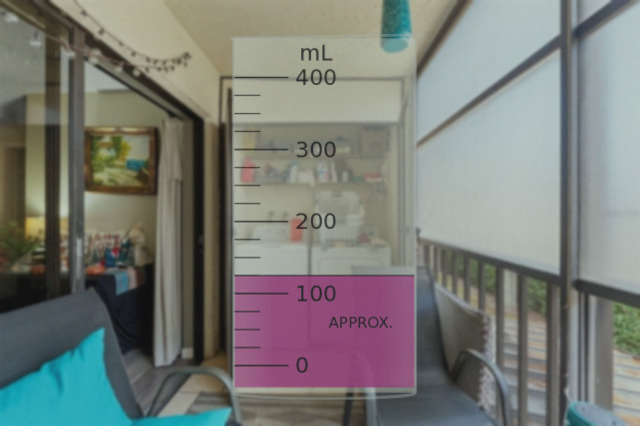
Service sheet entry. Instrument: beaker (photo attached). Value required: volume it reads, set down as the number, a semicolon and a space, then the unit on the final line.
125; mL
